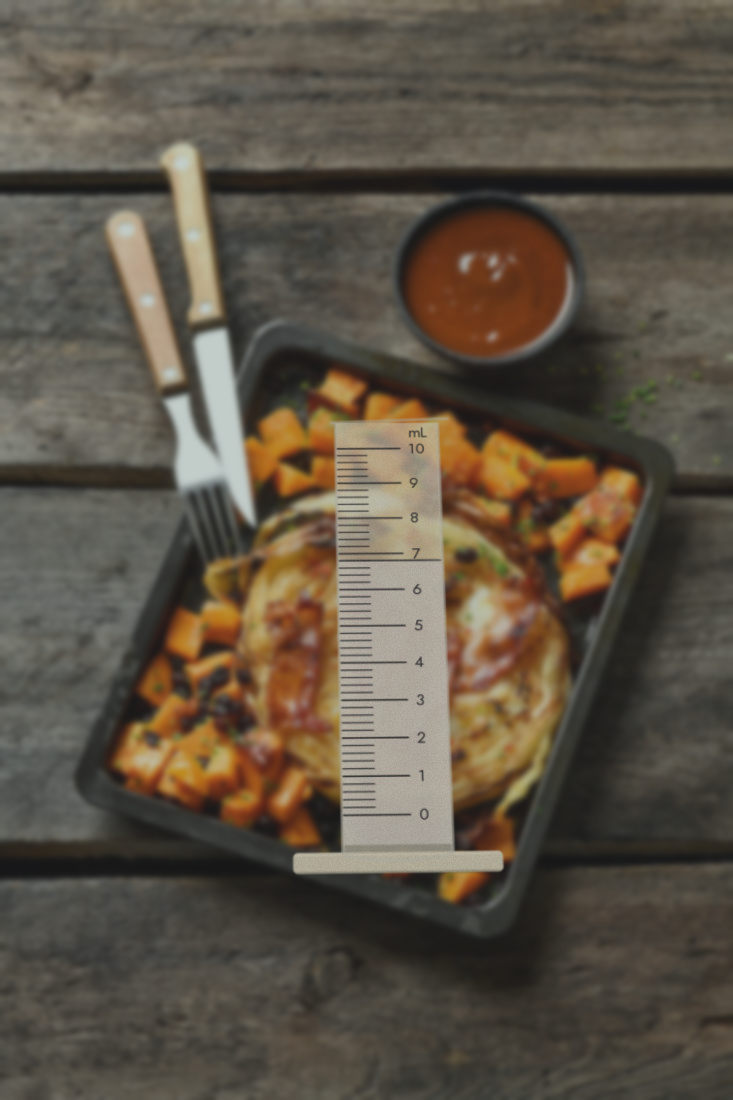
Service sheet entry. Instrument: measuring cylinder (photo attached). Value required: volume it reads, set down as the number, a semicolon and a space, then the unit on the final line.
6.8; mL
